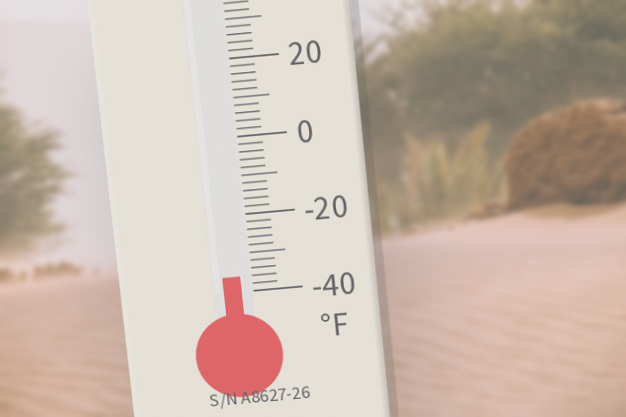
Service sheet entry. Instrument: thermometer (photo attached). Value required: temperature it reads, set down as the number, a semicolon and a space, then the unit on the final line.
-36; °F
